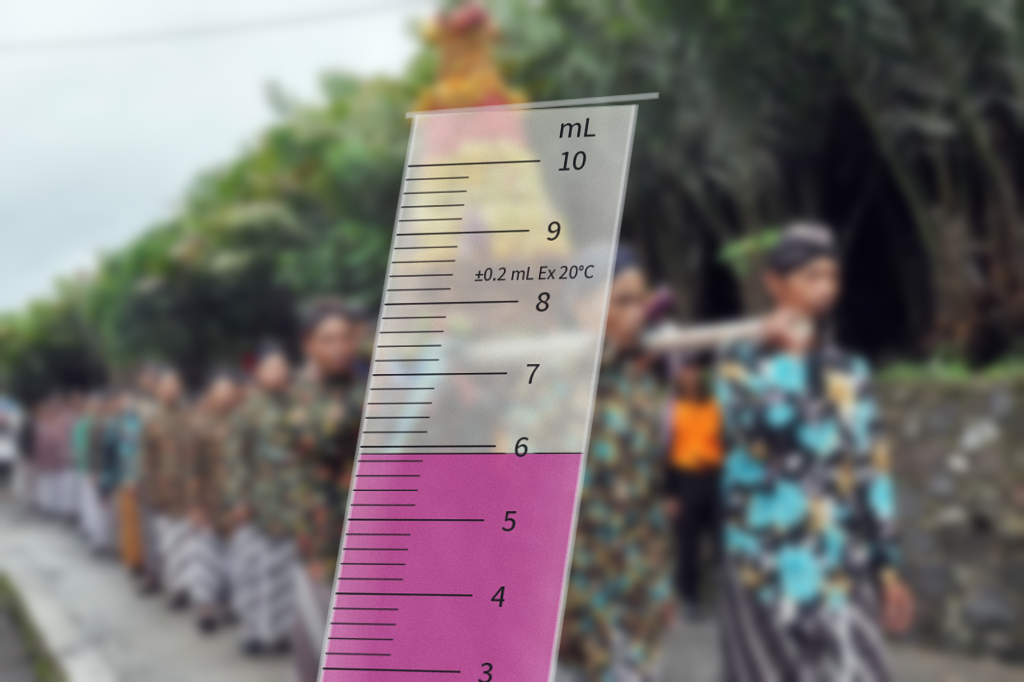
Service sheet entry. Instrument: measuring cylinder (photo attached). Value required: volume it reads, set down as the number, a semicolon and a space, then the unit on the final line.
5.9; mL
